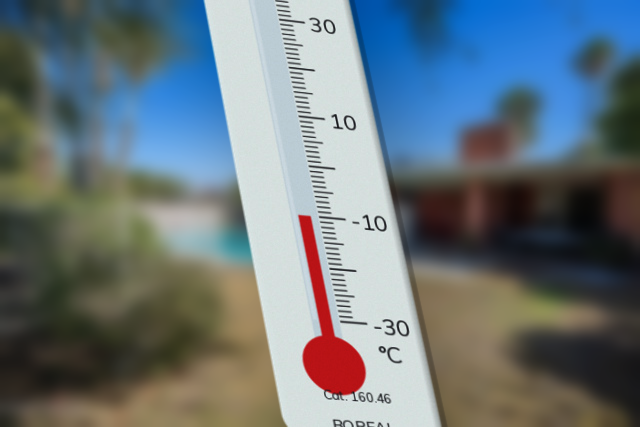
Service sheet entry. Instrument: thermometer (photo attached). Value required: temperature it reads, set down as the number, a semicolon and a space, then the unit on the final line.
-10; °C
